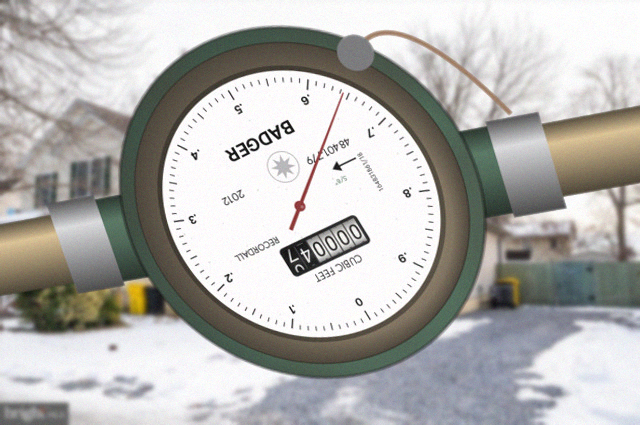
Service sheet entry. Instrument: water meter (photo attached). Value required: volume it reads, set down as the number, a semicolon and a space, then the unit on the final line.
46.64; ft³
